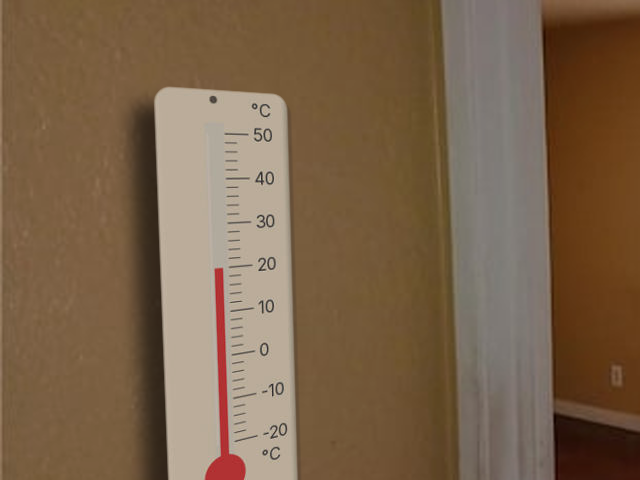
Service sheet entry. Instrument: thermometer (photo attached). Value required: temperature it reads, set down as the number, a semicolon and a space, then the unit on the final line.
20; °C
